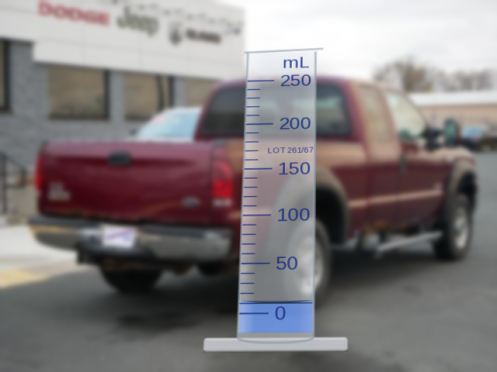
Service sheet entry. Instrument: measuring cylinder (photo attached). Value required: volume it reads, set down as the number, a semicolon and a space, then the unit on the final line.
10; mL
